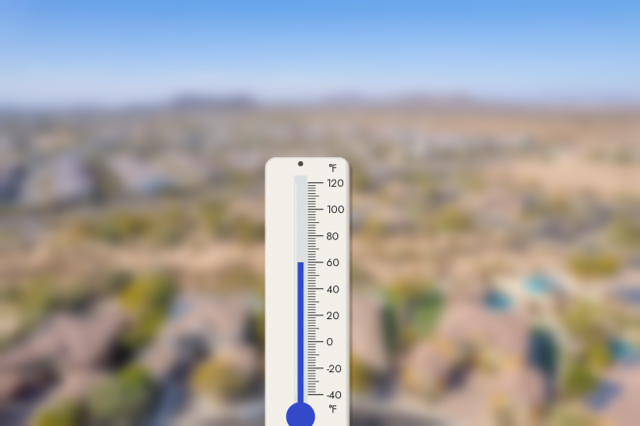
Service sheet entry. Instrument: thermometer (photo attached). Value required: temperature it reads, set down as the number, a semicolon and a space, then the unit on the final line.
60; °F
